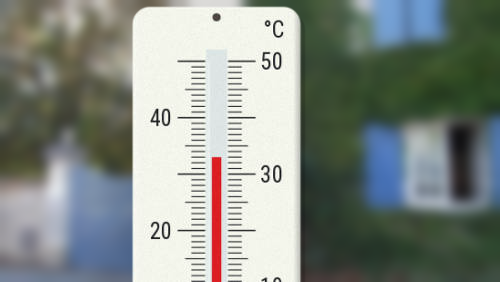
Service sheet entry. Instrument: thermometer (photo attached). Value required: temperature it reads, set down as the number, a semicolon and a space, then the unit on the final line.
33; °C
